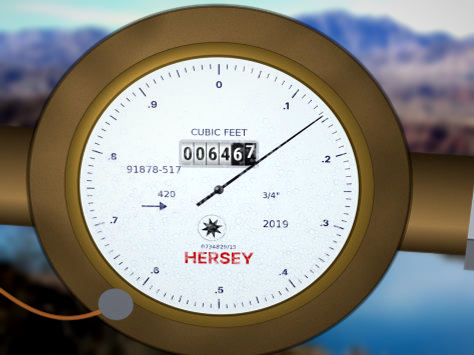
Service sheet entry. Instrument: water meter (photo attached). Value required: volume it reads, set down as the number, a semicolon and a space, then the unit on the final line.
6467.14; ft³
